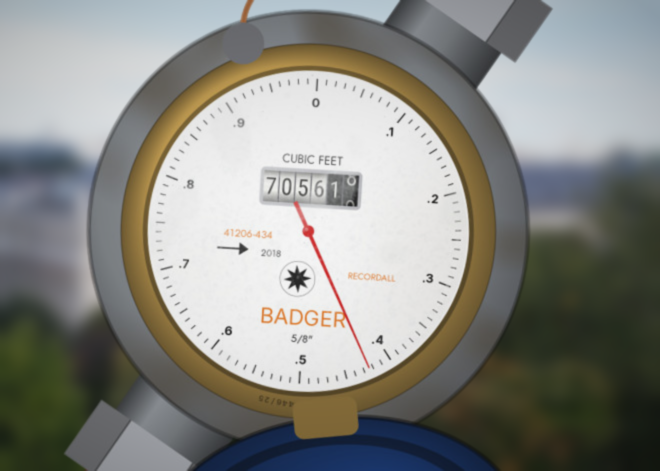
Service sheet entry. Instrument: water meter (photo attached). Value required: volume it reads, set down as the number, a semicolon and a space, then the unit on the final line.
705618.42; ft³
